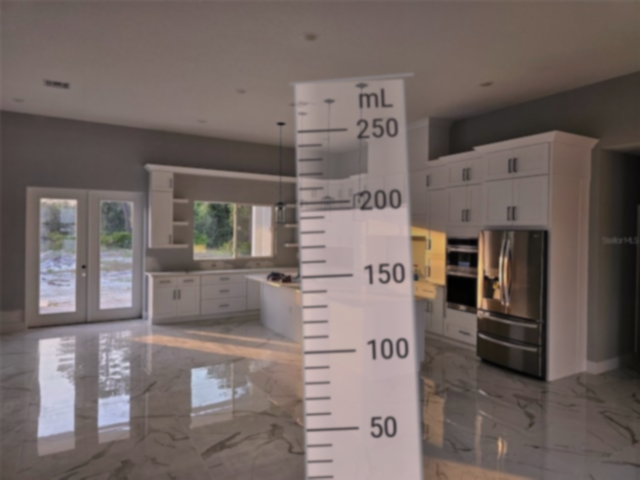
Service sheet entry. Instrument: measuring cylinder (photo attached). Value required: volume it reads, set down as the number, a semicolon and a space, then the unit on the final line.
195; mL
